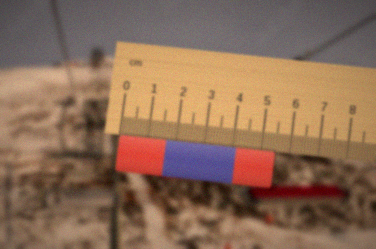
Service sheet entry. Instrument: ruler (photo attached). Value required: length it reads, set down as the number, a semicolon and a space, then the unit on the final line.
5.5; cm
